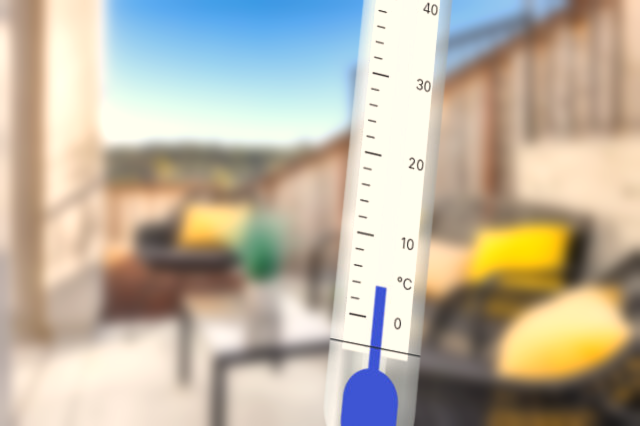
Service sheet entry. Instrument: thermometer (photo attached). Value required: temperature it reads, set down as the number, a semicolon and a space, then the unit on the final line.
4; °C
